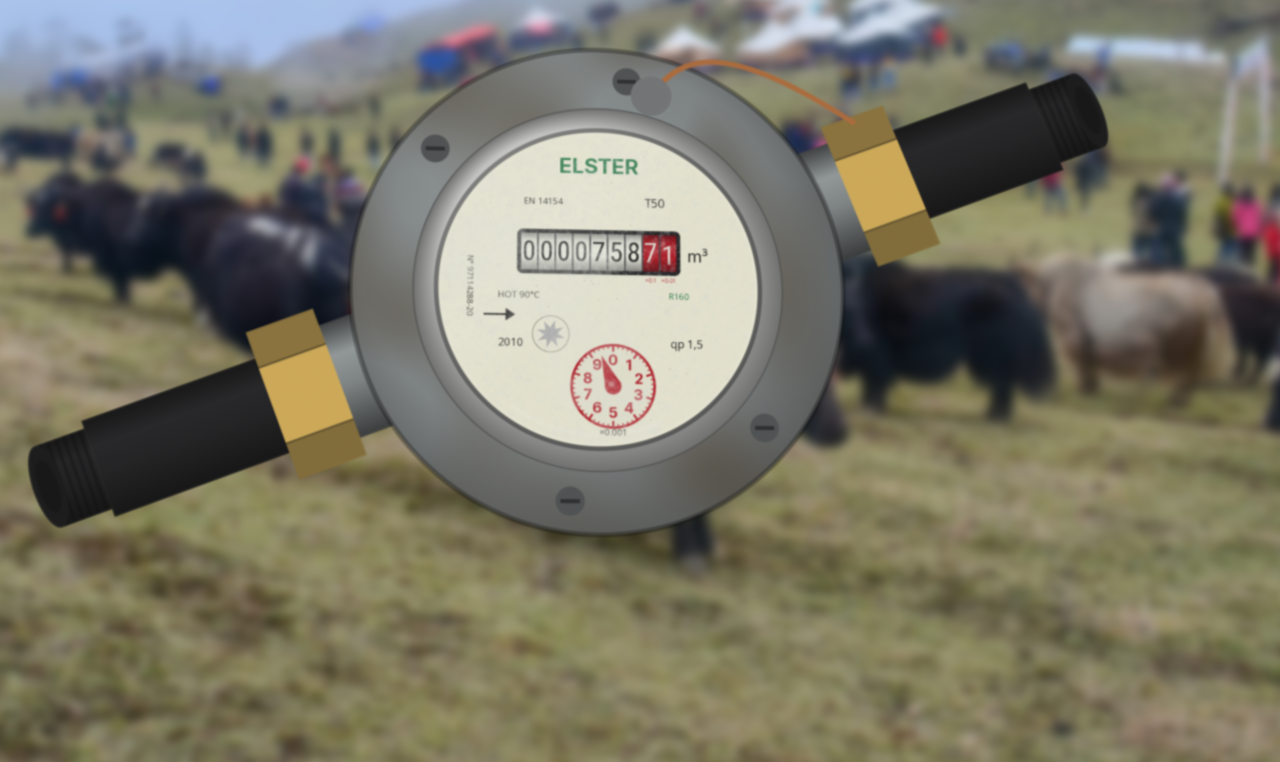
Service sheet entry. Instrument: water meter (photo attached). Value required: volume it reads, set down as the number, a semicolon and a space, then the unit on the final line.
758.709; m³
